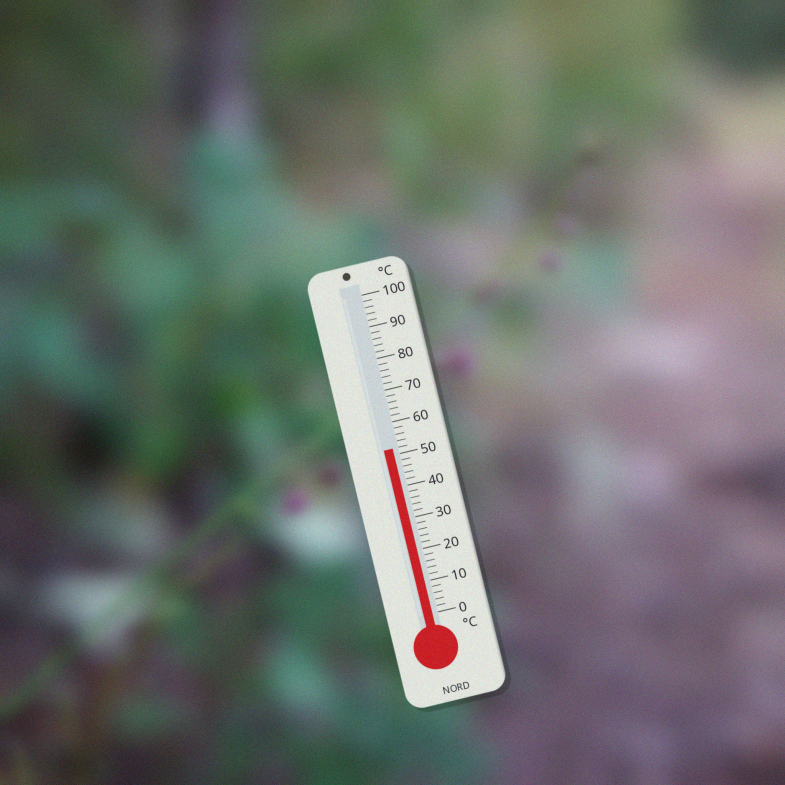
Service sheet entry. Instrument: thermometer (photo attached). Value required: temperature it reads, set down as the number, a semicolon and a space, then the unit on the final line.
52; °C
